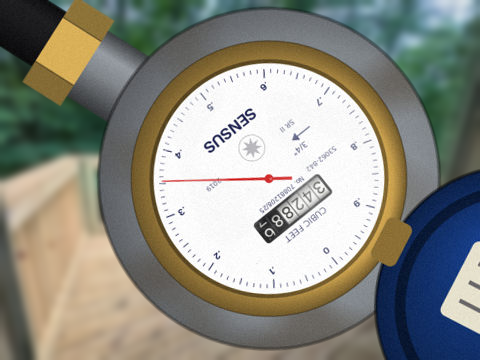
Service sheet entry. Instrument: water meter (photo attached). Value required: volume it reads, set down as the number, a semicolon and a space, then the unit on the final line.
342886.35; ft³
